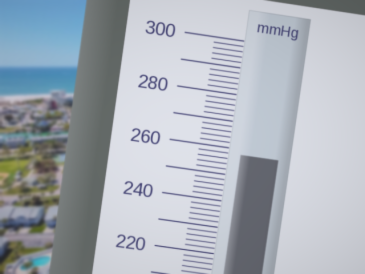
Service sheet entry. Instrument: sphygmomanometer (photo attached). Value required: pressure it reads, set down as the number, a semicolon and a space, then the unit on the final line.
258; mmHg
